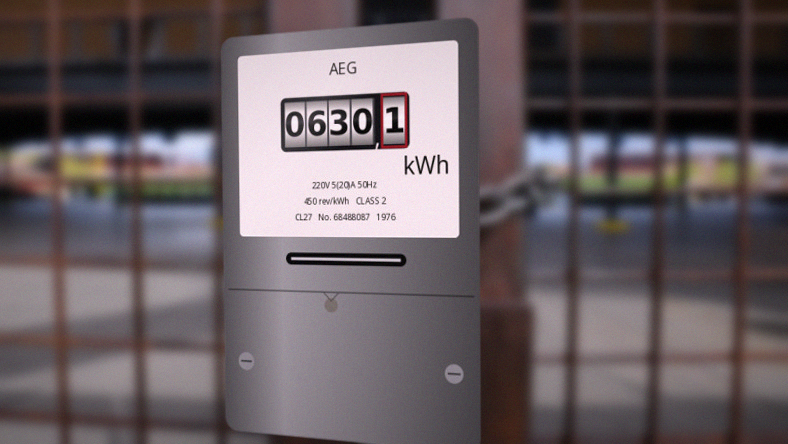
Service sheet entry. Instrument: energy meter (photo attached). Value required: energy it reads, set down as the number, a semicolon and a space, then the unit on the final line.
630.1; kWh
